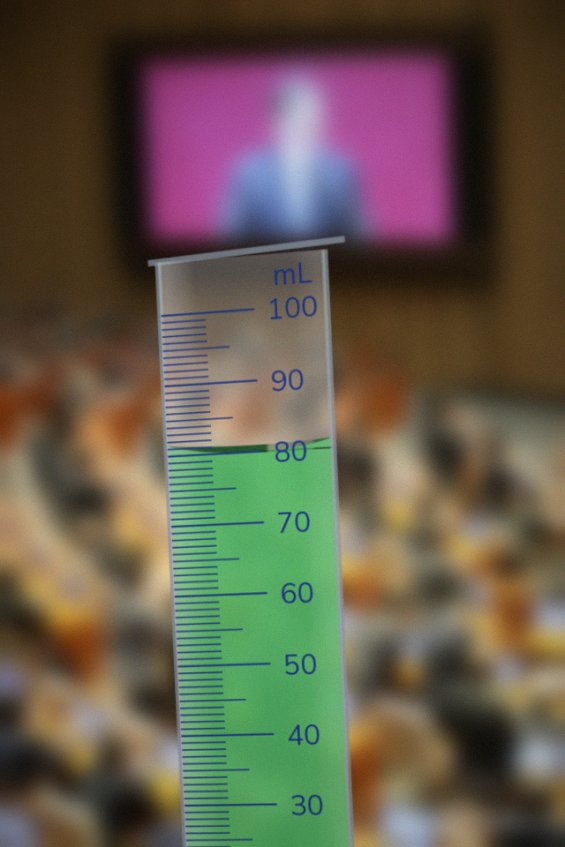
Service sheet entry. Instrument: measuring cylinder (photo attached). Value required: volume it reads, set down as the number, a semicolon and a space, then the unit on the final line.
80; mL
